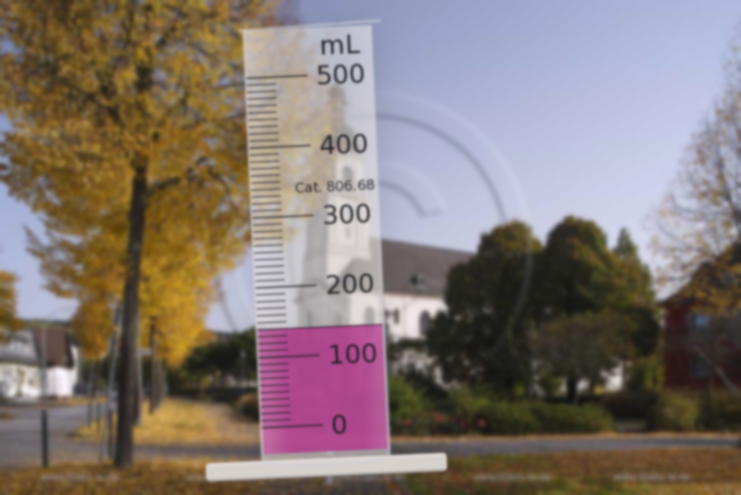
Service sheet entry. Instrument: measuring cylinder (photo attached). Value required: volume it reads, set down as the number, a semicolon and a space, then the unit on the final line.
140; mL
